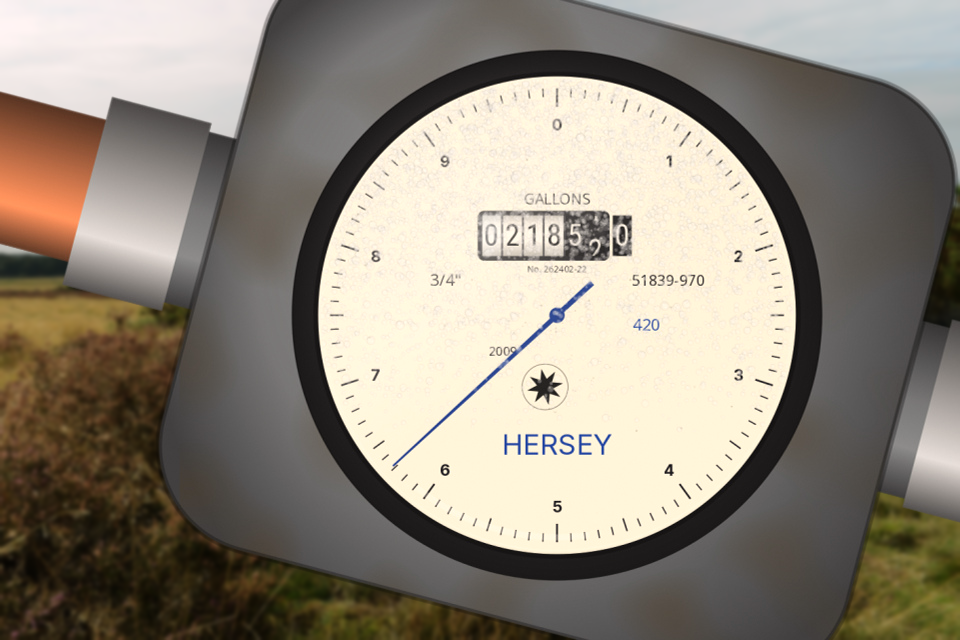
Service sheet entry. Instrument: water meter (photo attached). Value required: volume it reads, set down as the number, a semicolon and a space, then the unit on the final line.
218516.3; gal
